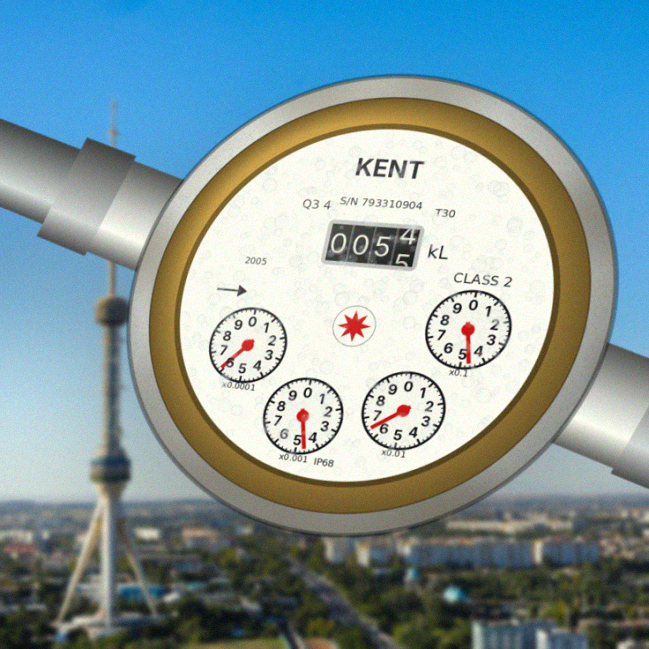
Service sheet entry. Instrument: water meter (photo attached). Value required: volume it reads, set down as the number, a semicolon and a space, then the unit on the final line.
54.4646; kL
